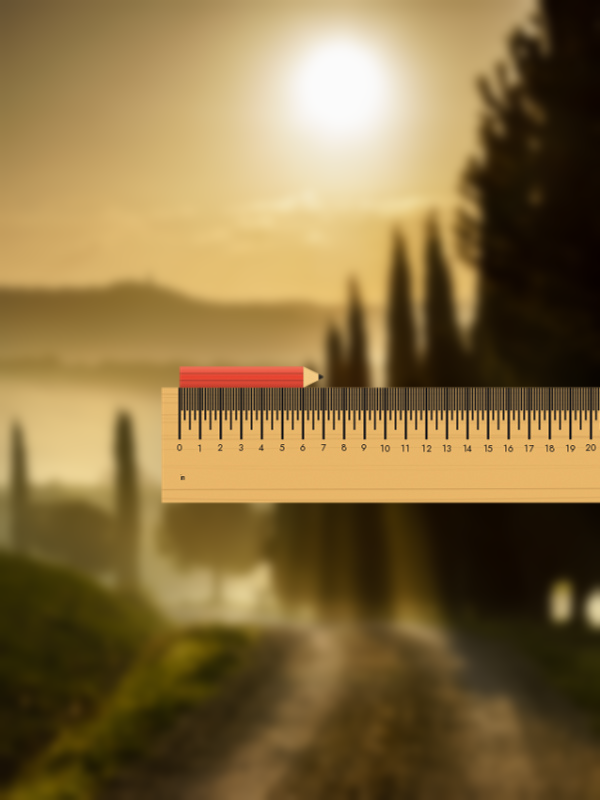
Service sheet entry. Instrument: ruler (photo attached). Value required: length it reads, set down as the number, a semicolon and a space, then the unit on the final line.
7; in
